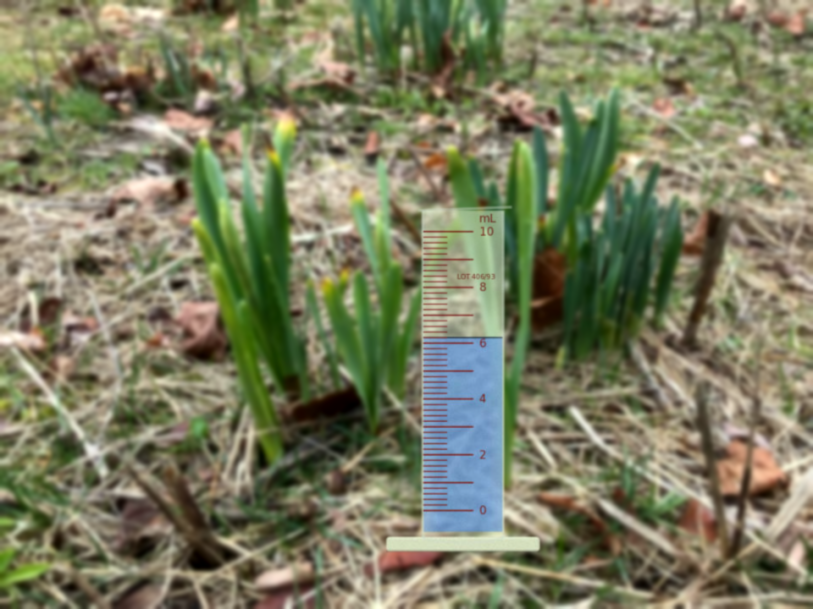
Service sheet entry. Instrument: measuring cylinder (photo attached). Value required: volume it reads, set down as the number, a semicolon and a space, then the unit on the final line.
6.2; mL
